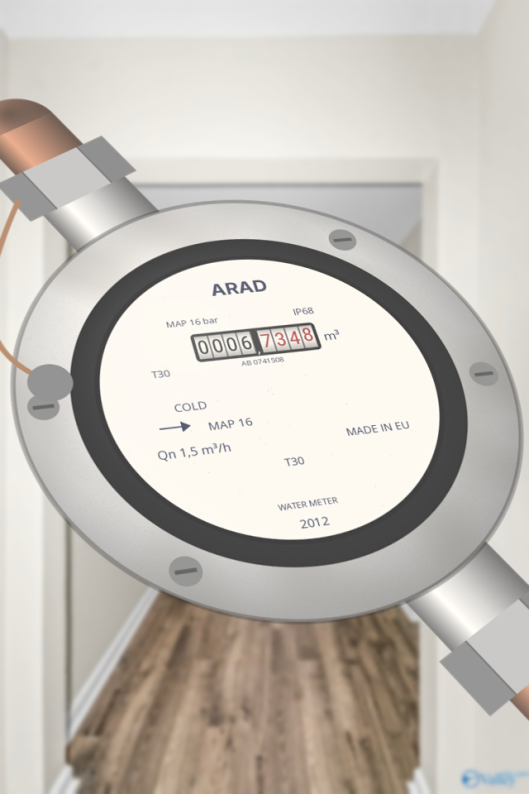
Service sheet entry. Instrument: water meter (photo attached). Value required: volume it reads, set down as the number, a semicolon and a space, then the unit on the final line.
6.7348; m³
